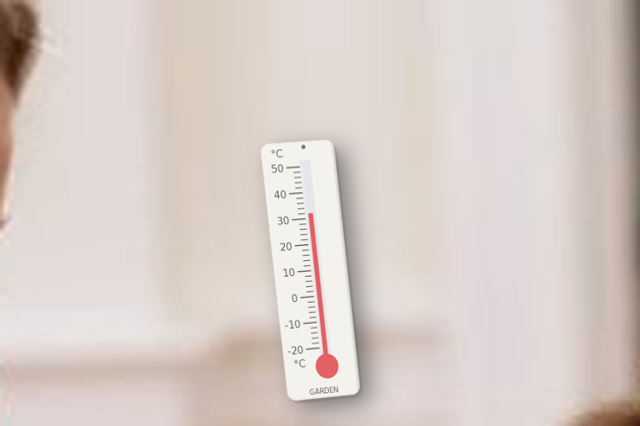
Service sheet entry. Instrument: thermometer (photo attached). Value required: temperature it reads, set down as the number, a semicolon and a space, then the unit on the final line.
32; °C
